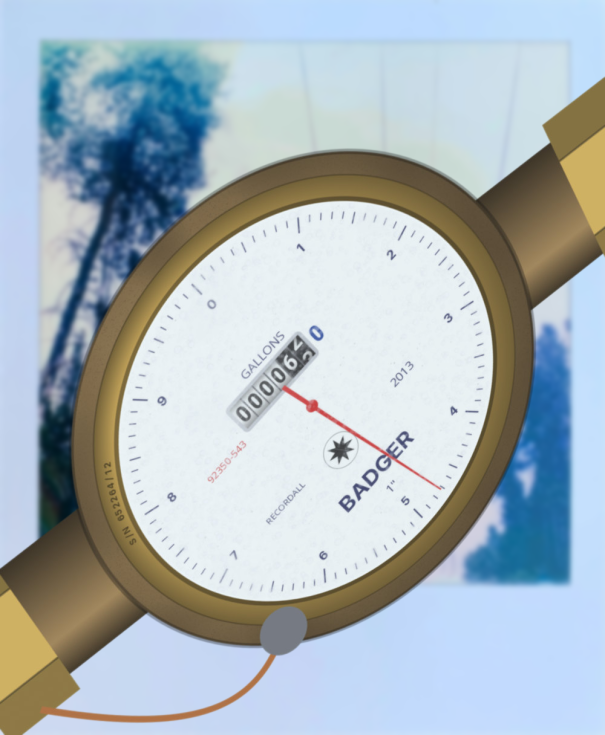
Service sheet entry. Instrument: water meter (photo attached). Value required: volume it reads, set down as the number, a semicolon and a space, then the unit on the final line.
624.7; gal
